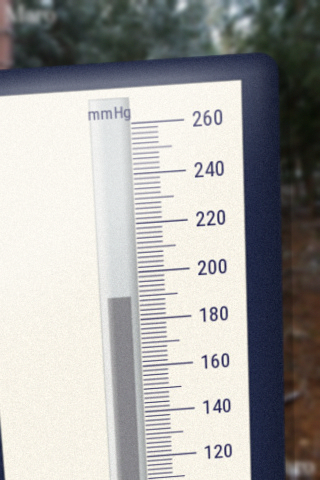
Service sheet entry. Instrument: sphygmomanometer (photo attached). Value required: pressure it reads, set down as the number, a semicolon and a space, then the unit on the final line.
190; mmHg
